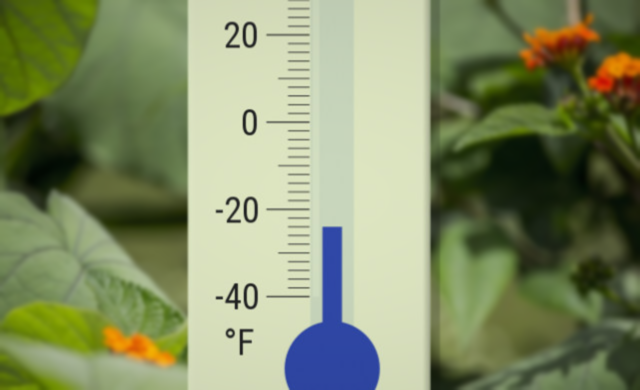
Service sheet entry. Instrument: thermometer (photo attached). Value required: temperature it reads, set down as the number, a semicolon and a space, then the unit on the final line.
-24; °F
